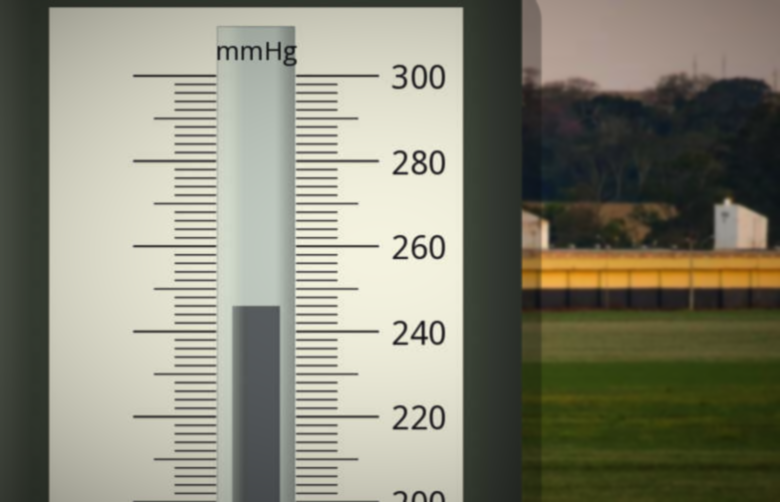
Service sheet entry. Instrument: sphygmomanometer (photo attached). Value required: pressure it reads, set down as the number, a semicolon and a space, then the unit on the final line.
246; mmHg
